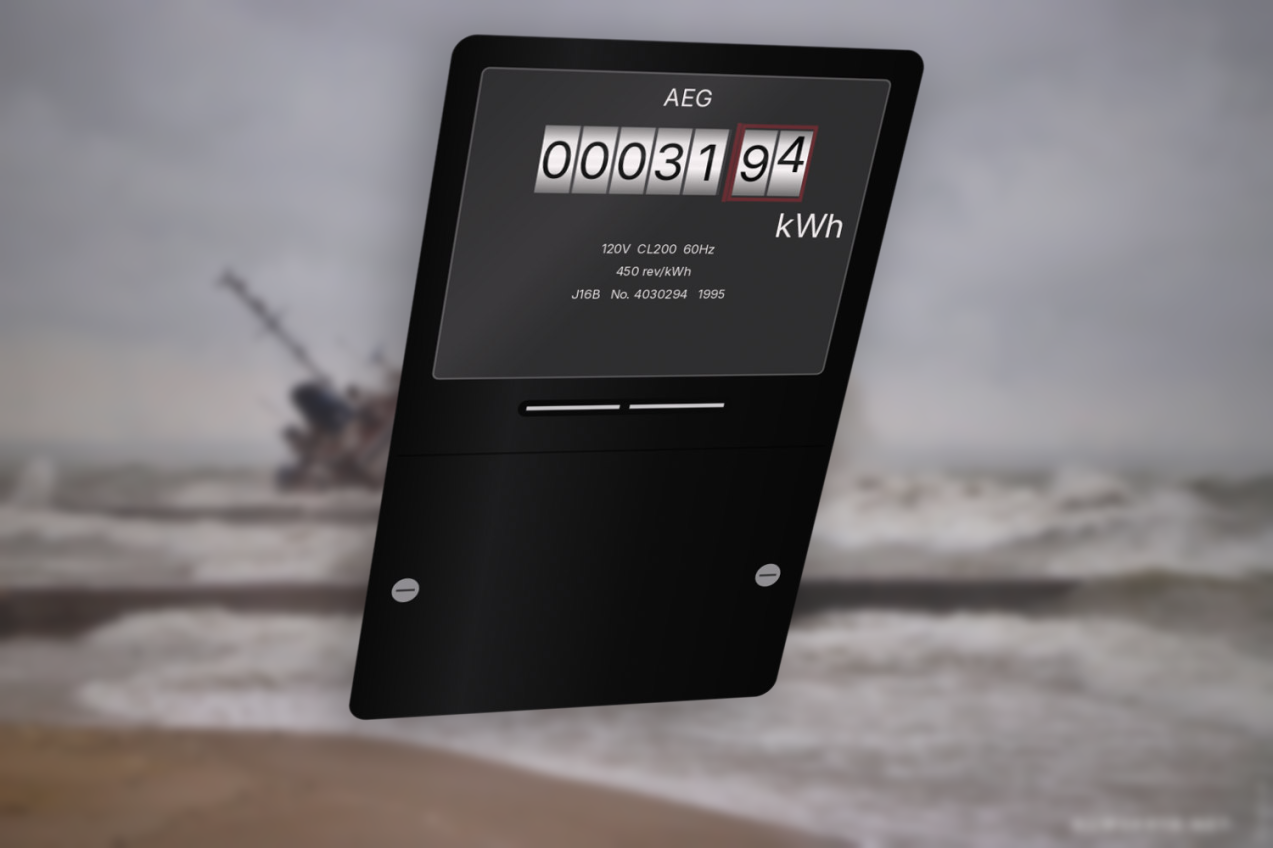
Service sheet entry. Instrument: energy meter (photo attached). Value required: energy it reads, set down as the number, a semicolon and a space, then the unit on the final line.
31.94; kWh
